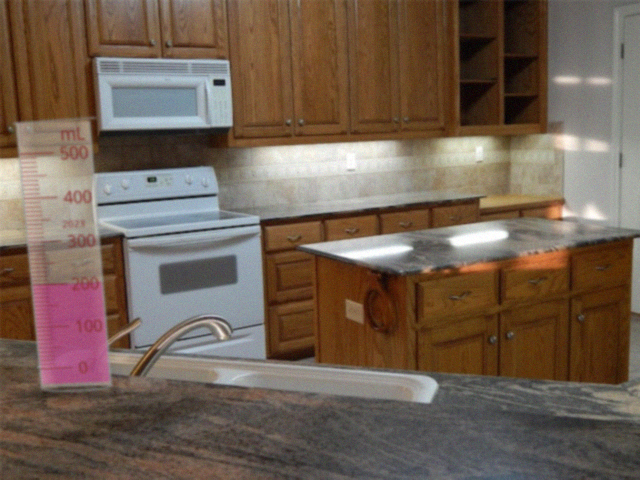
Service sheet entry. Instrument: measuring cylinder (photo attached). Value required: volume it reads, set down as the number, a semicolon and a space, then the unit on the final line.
200; mL
